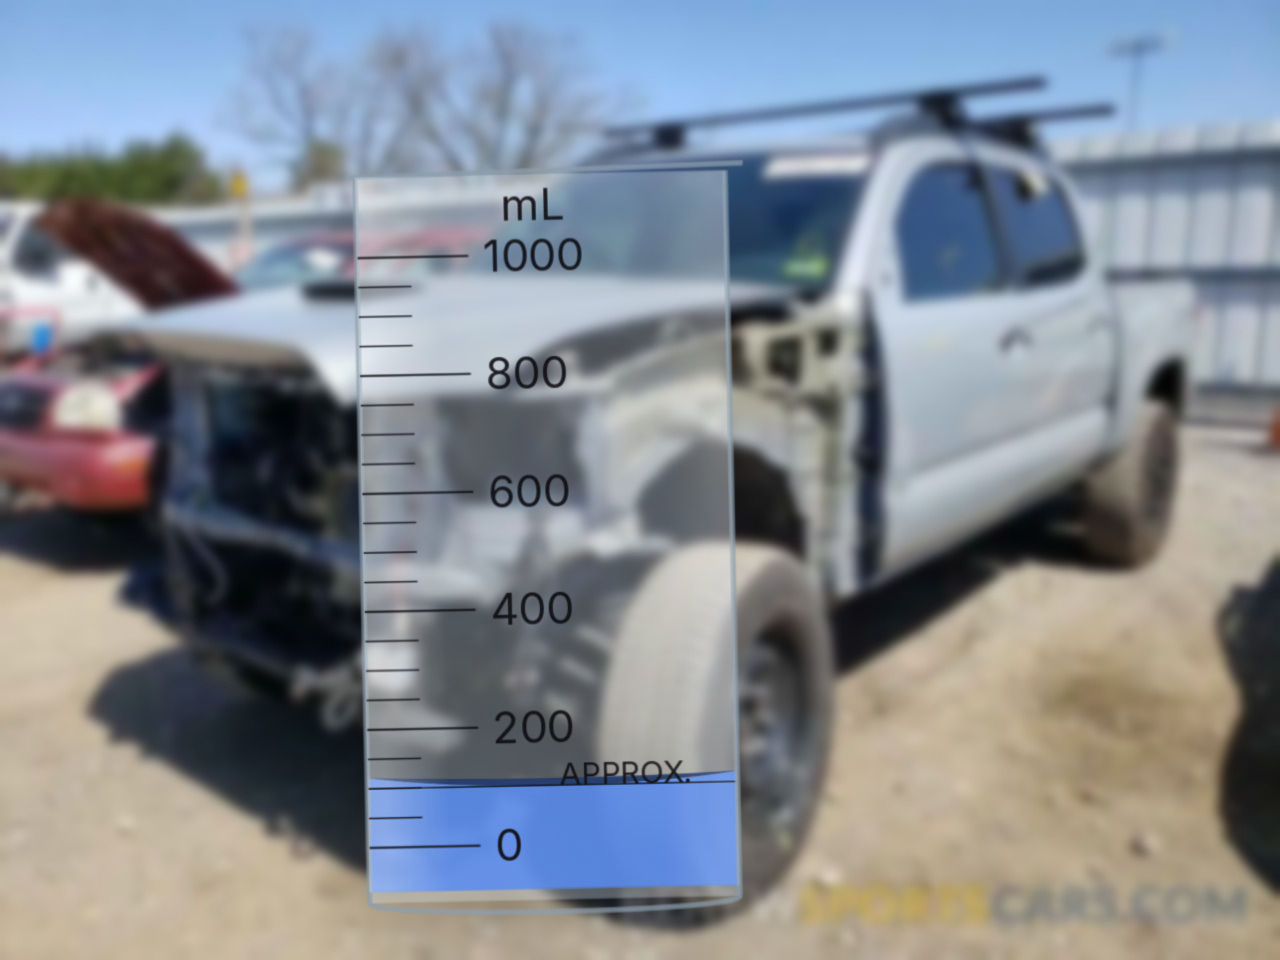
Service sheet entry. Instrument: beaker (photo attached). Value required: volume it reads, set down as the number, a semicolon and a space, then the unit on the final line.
100; mL
